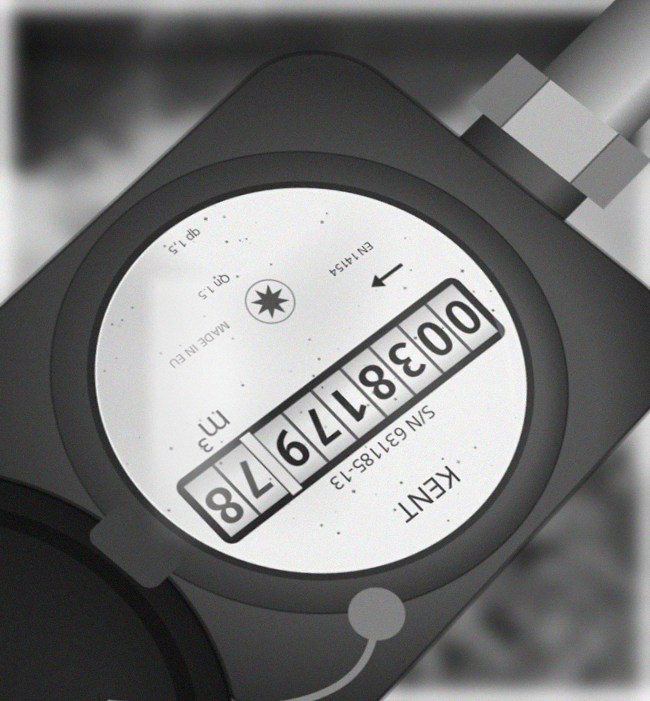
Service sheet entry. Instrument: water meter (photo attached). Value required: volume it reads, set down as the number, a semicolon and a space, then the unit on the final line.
38179.78; m³
